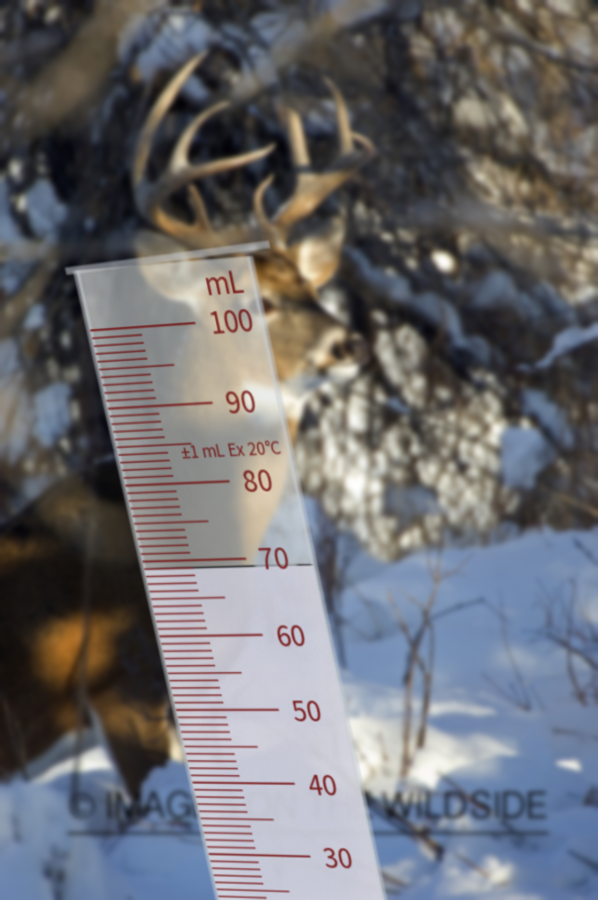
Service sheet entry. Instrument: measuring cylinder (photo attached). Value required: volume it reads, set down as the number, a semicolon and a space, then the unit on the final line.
69; mL
